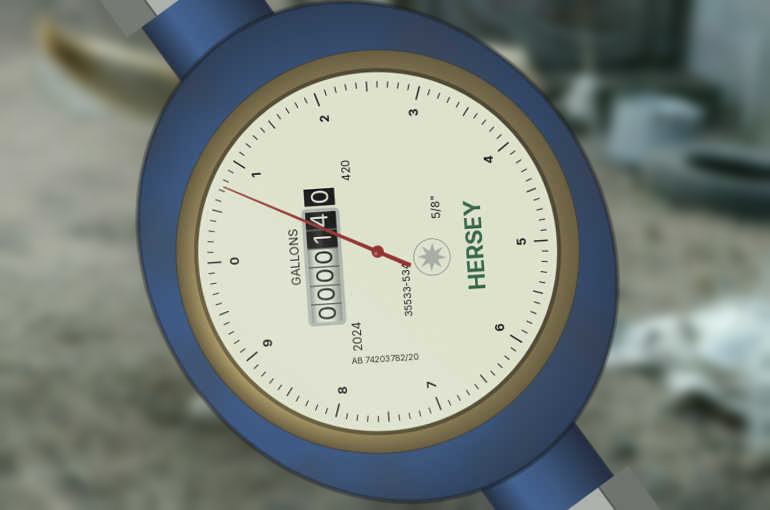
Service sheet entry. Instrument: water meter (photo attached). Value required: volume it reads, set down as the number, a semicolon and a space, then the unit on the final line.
140.7; gal
